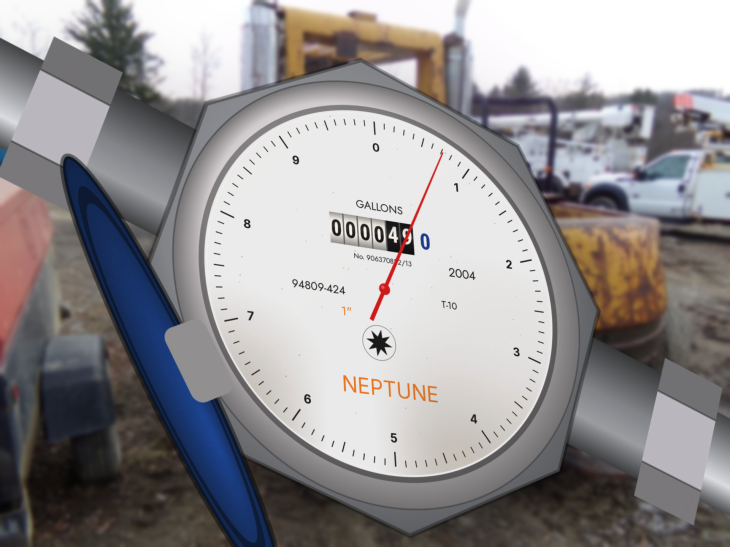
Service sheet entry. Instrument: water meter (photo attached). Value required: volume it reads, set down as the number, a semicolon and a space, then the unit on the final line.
490.7; gal
